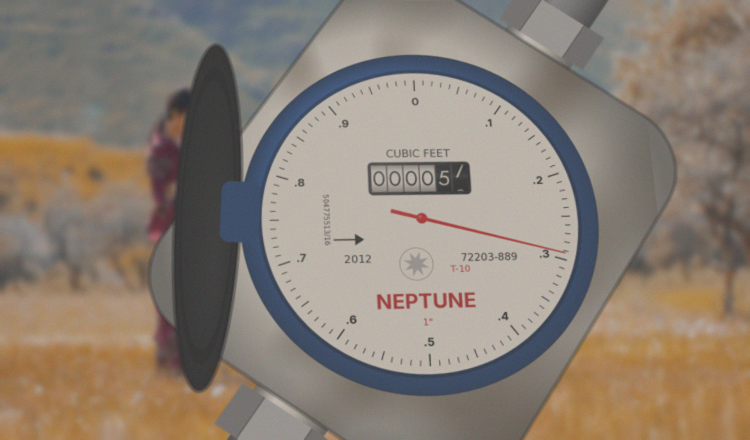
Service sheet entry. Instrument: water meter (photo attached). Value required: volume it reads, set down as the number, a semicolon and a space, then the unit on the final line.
57.29; ft³
